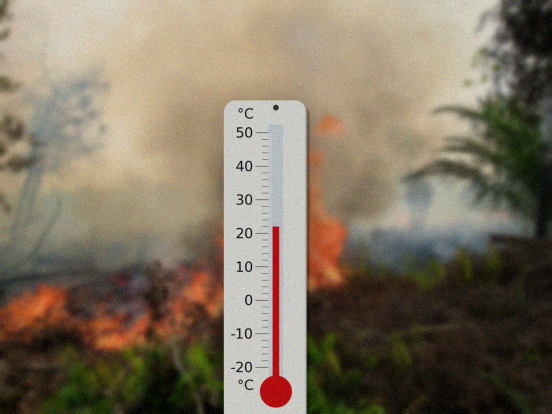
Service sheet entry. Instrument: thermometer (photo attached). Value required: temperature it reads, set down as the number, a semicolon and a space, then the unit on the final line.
22; °C
